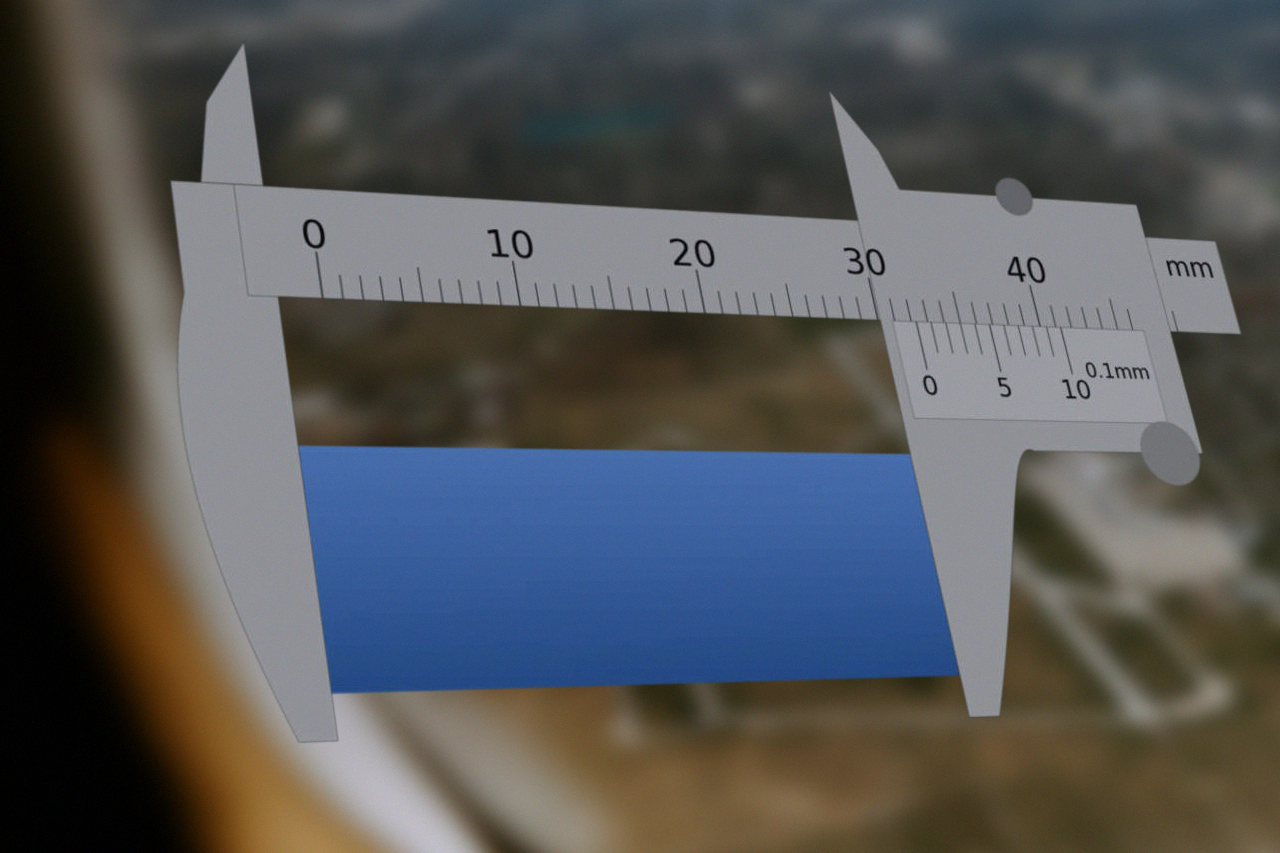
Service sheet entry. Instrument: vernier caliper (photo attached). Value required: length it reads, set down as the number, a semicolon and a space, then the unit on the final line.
32.3; mm
